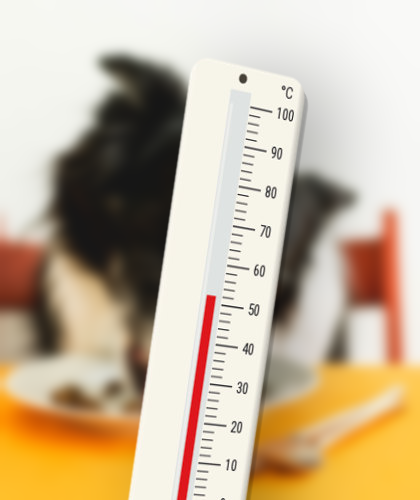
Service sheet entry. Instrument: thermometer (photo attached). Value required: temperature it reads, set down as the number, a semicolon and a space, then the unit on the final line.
52; °C
